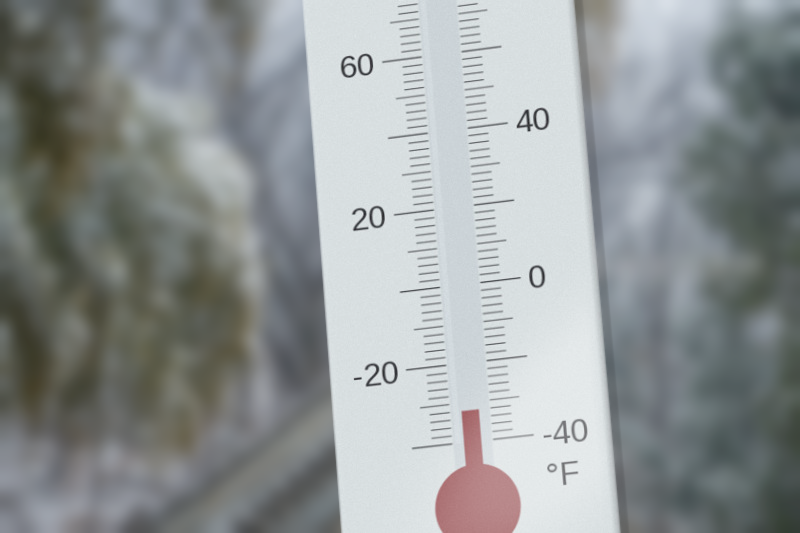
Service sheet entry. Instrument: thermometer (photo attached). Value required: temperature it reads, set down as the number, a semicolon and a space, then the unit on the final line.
-32; °F
